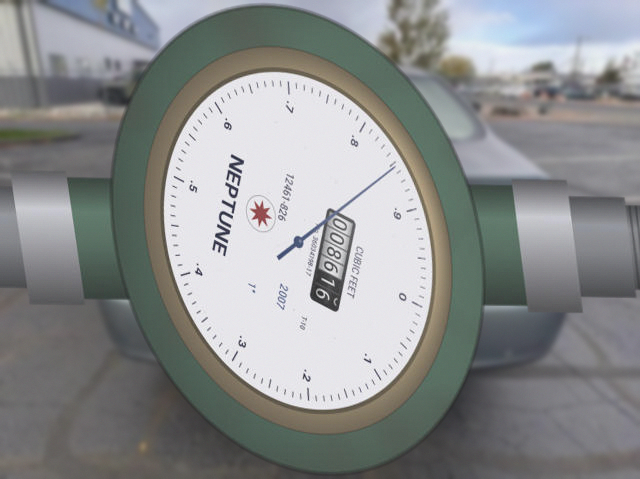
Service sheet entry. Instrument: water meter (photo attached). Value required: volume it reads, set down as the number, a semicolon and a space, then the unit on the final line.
8615.85; ft³
